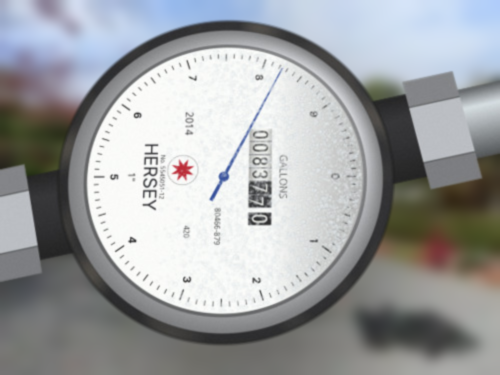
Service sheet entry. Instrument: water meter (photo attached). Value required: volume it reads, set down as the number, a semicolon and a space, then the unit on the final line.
83768.2; gal
